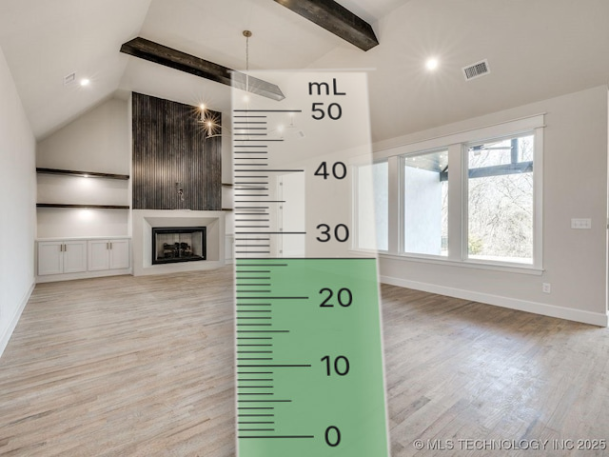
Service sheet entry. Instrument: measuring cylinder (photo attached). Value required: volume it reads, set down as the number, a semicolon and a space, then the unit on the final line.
26; mL
